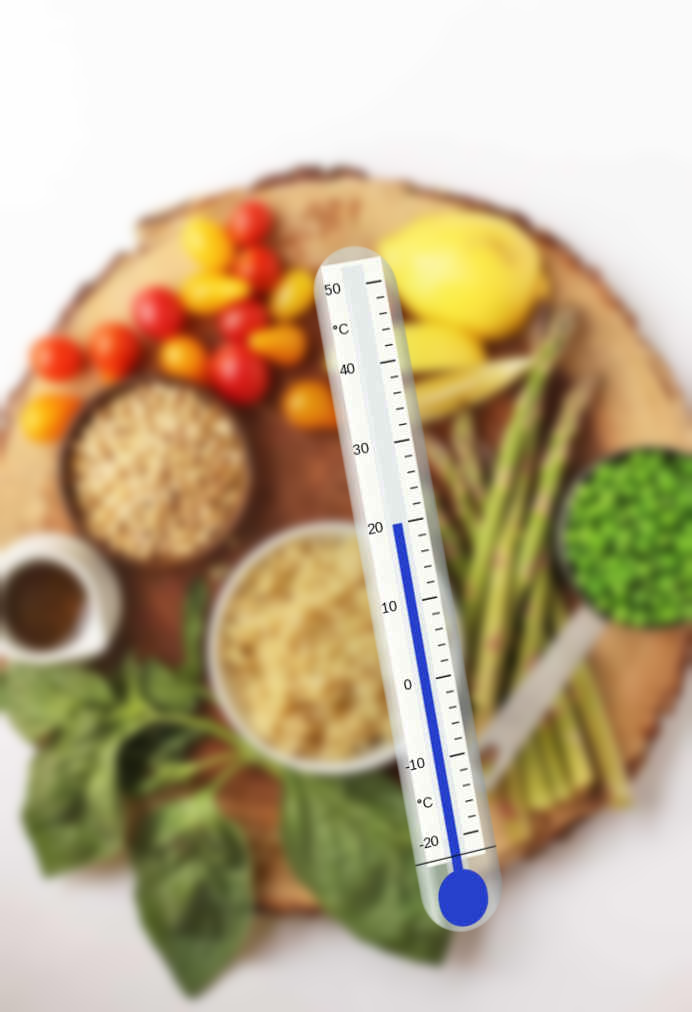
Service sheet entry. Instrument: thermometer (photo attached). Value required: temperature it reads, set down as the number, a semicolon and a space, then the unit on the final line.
20; °C
